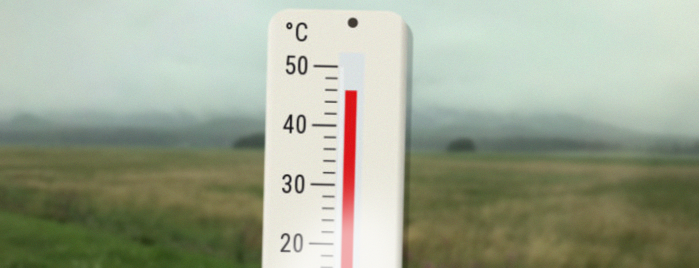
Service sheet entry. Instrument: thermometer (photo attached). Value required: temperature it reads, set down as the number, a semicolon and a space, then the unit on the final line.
46; °C
